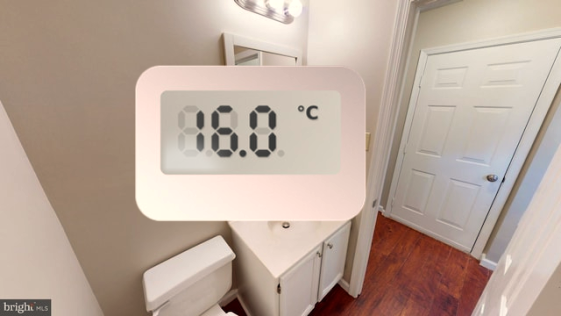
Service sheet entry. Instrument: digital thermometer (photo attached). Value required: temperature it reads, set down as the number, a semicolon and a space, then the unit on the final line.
16.0; °C
